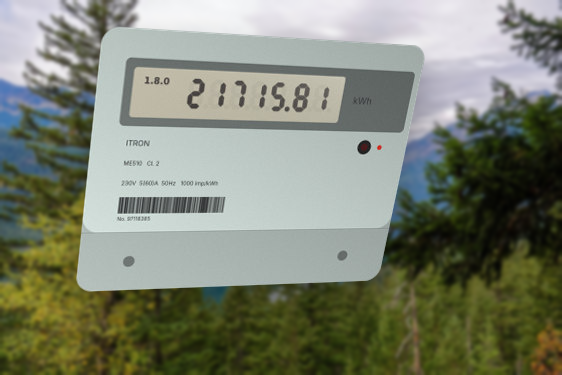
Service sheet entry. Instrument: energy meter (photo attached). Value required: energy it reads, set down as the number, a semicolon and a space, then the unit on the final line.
21715.81; kWh
